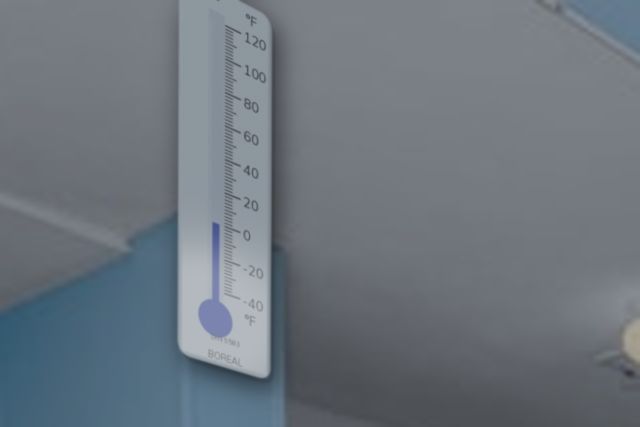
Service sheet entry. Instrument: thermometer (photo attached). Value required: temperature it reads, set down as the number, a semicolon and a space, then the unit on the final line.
0; °F
